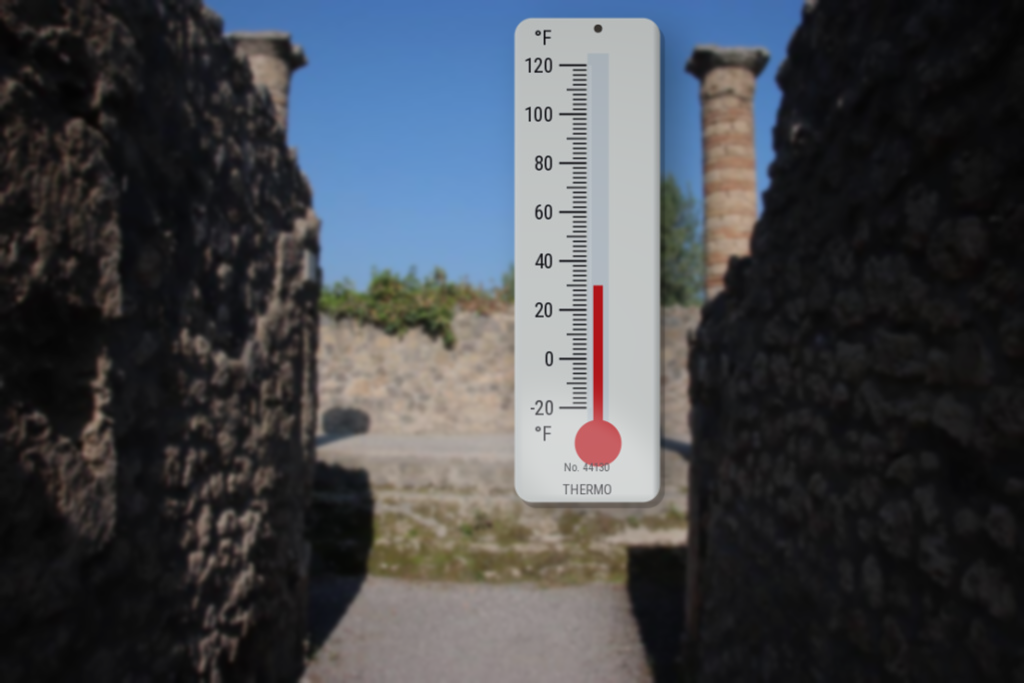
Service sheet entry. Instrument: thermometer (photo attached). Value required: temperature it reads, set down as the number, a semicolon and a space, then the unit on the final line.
30; °F
